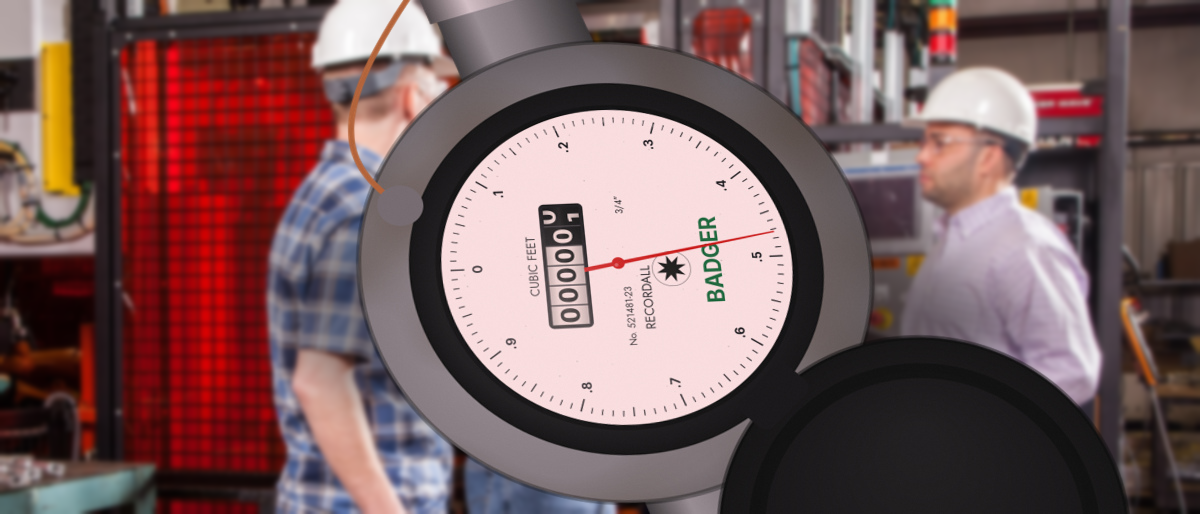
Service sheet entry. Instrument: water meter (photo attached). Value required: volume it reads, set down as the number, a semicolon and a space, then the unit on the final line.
0.47; ft³
